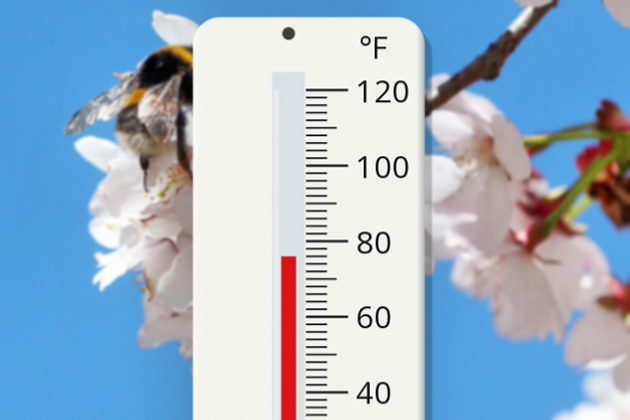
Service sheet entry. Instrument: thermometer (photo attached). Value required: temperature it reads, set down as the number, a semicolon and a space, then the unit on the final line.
76; °F
